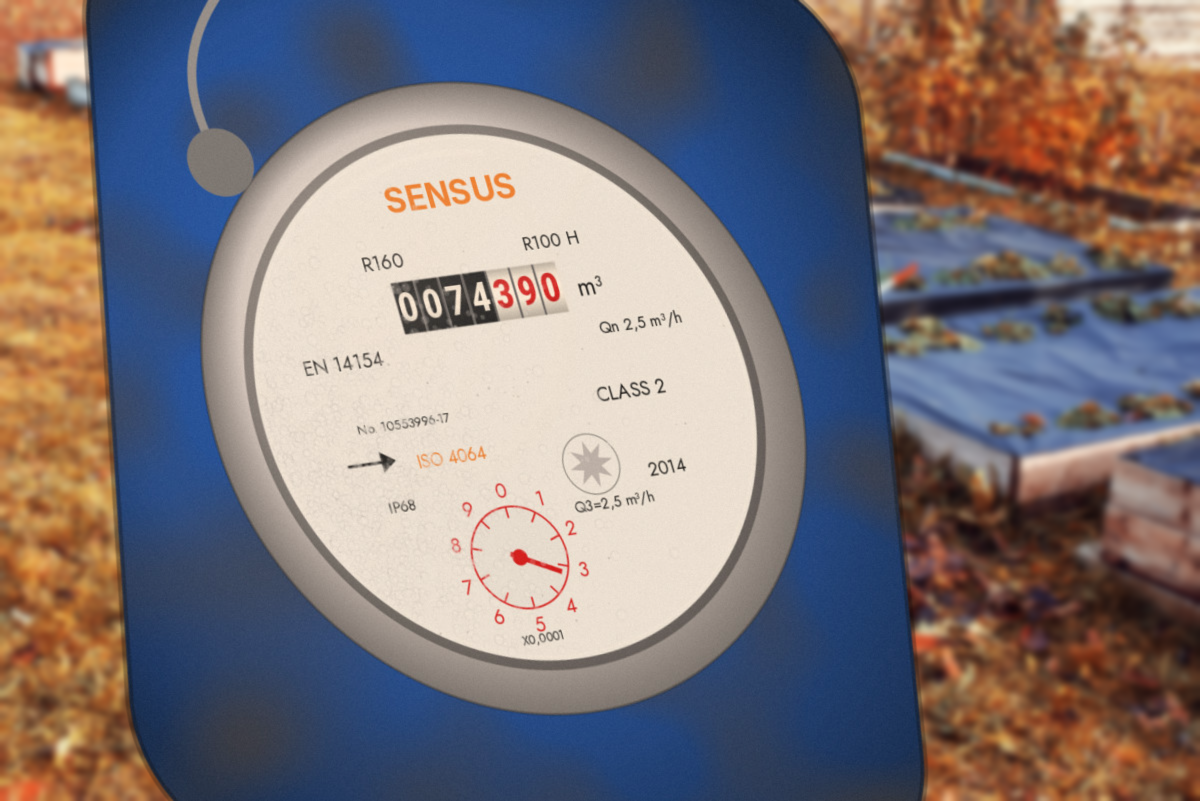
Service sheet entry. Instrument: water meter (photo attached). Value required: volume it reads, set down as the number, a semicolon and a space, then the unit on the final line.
74.3903; m³
